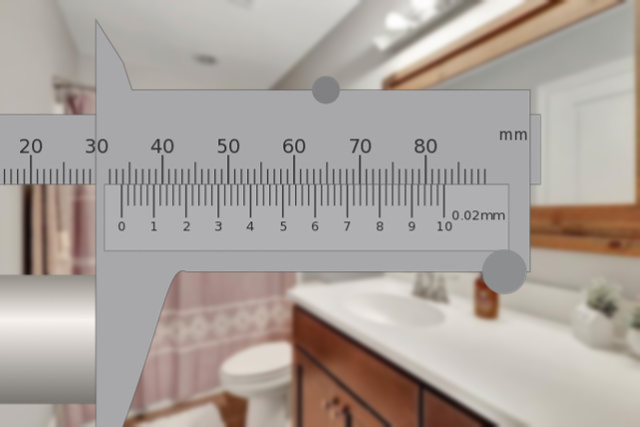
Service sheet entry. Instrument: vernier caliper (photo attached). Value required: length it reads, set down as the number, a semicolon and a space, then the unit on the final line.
33.8; mm
